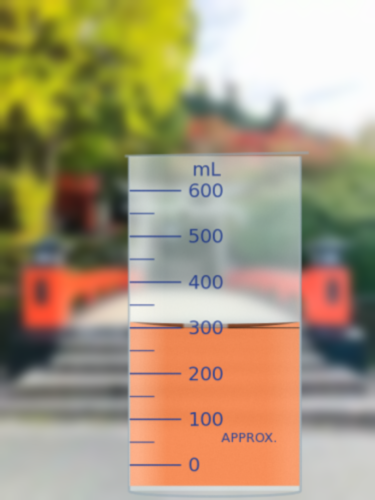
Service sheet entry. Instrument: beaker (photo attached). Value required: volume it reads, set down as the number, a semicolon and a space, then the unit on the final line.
300; mL
